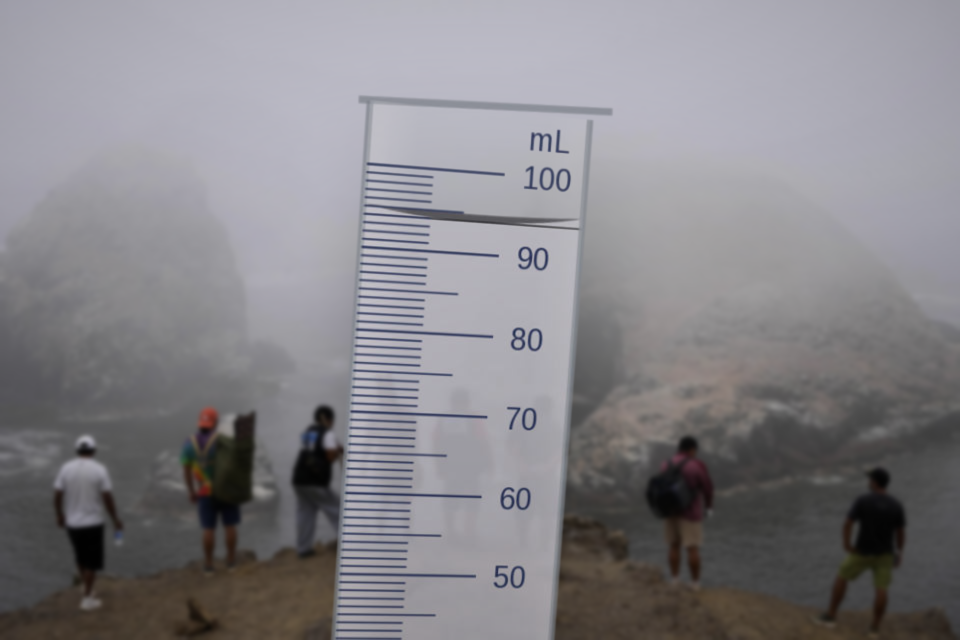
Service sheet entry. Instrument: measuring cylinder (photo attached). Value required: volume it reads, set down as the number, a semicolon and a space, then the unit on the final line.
94; mL
